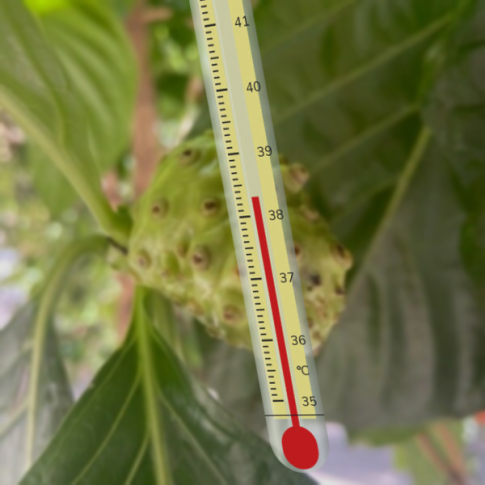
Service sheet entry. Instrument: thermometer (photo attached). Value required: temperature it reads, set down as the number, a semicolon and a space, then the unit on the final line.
38.3; °C
